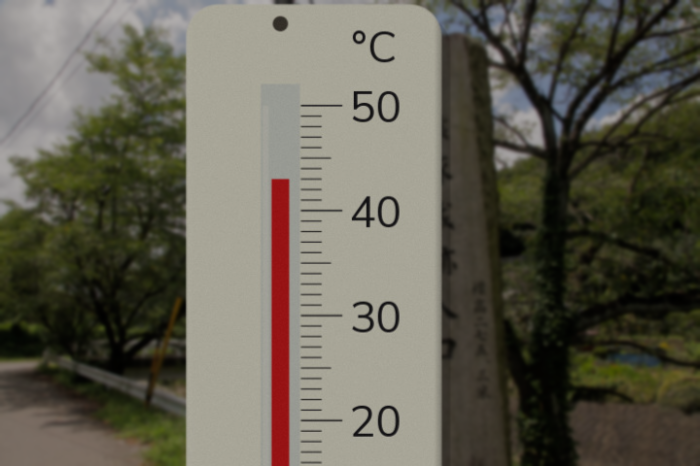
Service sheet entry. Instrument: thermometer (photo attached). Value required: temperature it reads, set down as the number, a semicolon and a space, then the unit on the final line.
43; °C
